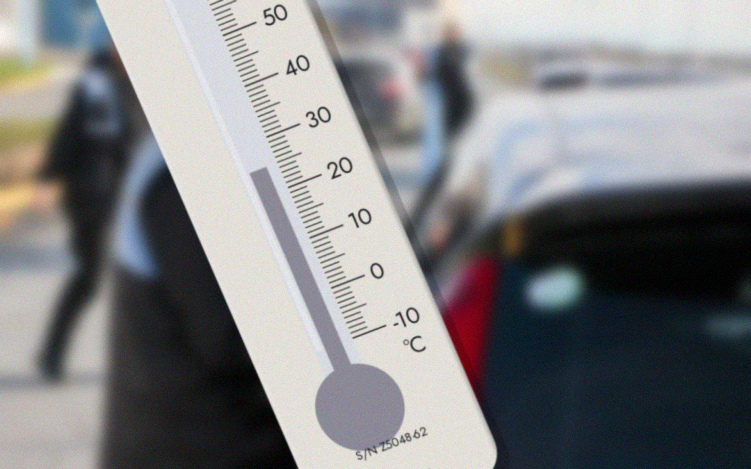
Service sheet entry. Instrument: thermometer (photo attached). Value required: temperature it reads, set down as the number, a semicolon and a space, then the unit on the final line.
25; °C
